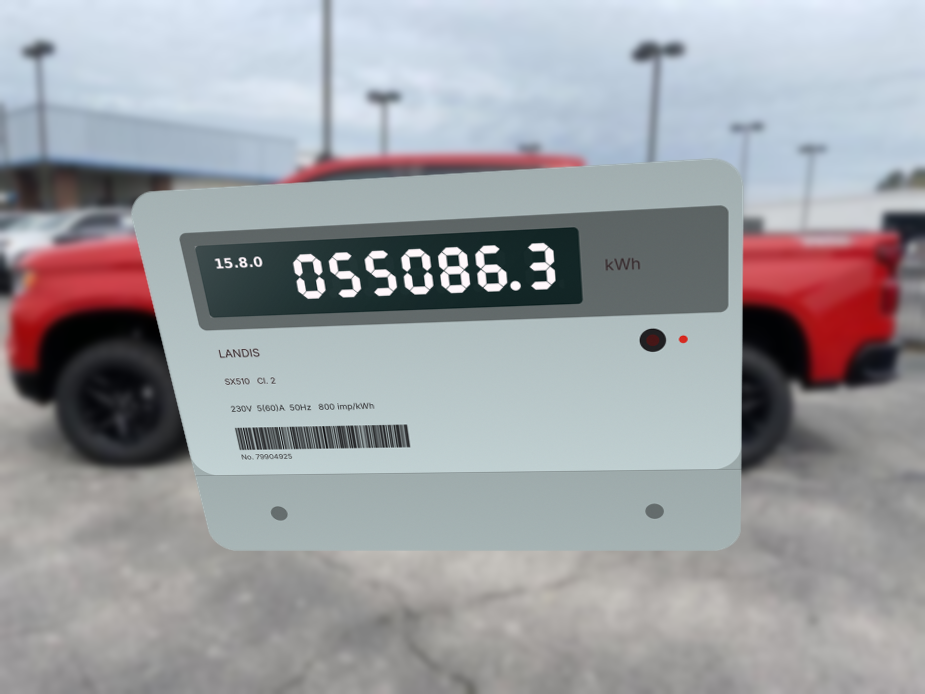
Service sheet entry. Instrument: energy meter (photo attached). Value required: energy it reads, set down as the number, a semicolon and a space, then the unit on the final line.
55086.3; kWh
